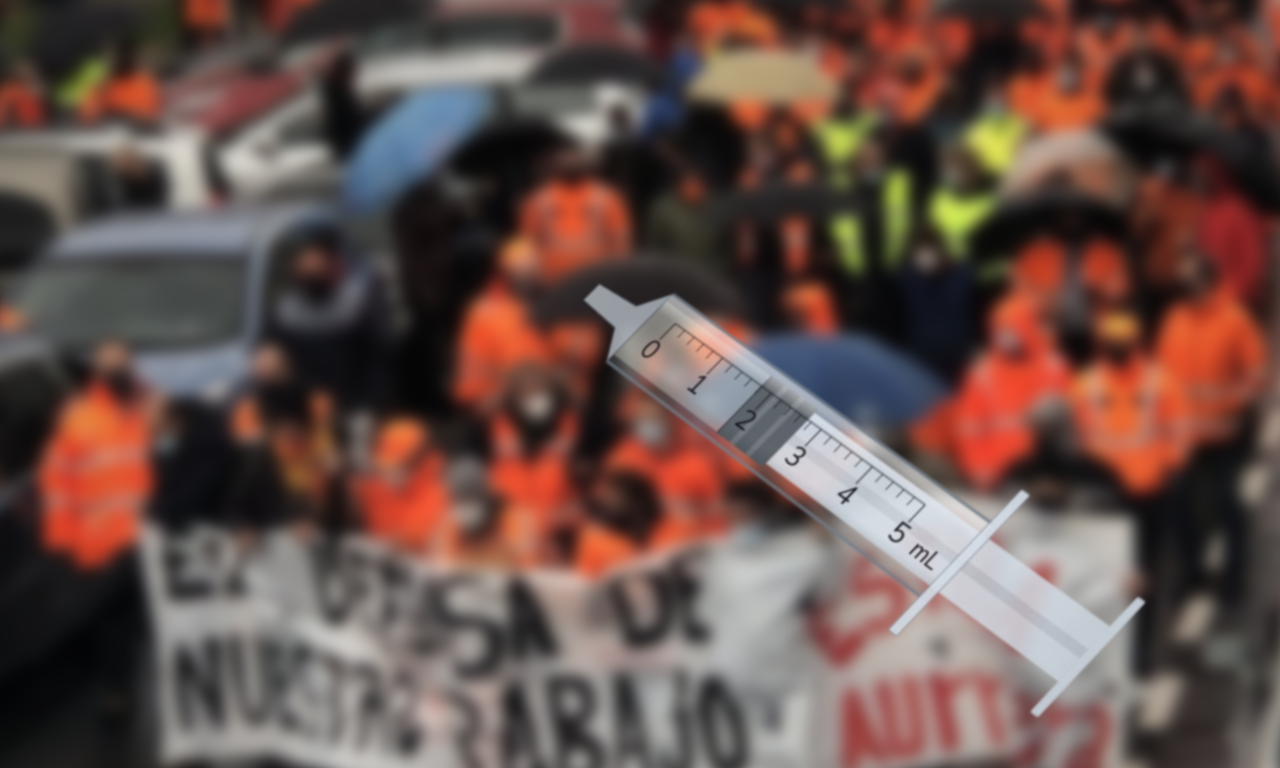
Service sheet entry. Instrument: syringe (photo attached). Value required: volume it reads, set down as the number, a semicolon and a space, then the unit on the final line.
1.8; mL
